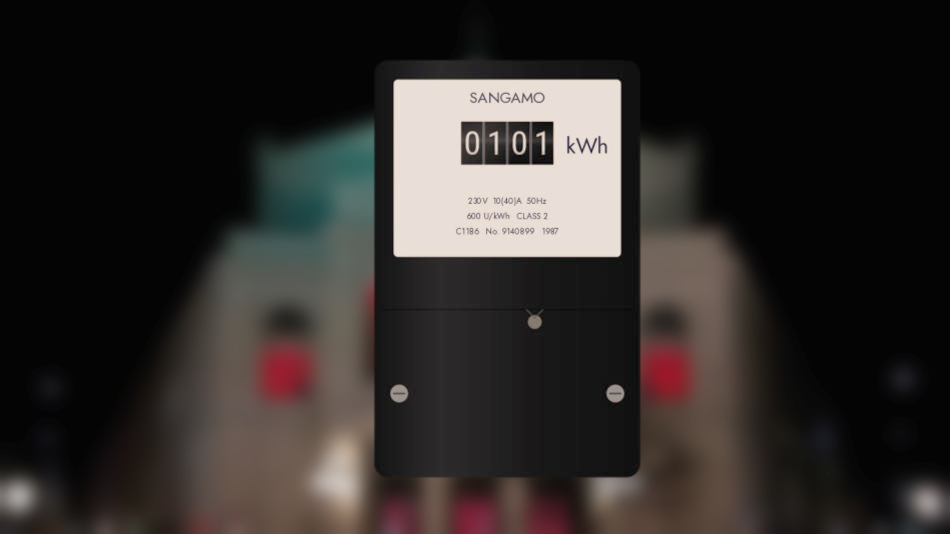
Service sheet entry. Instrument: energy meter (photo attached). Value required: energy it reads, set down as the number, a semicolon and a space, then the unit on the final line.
101; kWh
